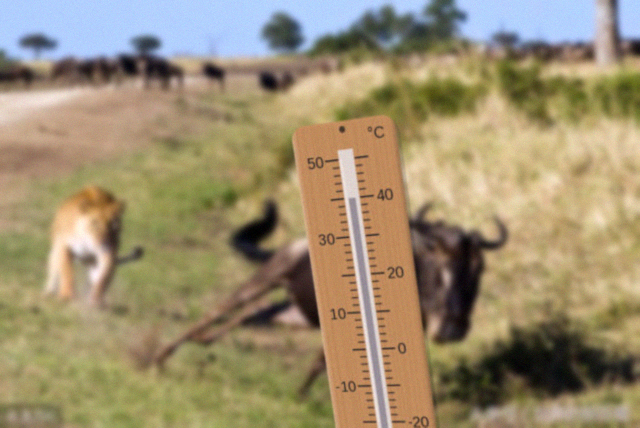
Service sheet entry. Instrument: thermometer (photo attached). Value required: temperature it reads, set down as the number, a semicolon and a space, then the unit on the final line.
40; °C
